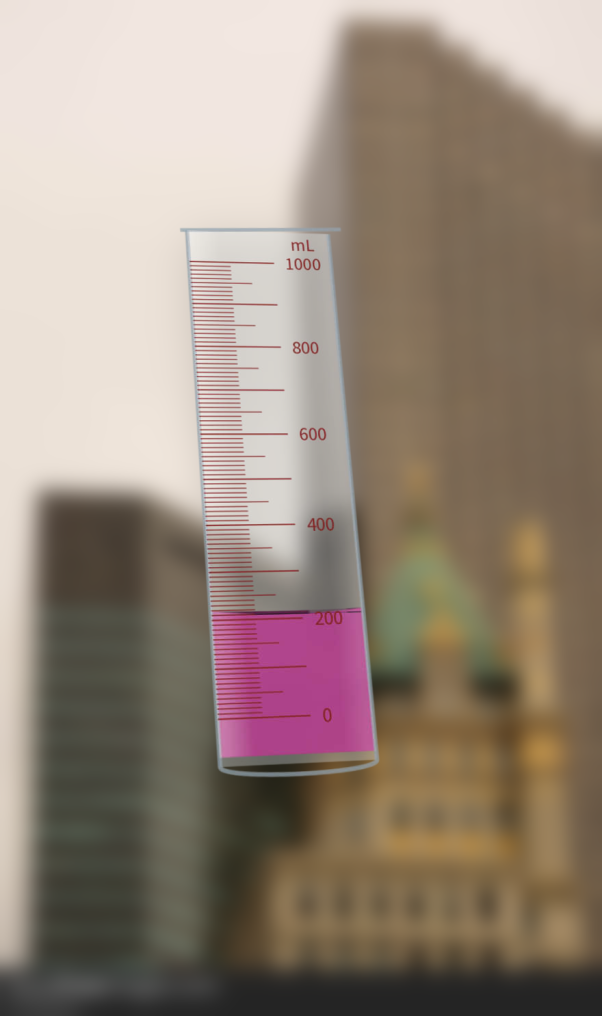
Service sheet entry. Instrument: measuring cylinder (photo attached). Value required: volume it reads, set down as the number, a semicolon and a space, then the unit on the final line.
210; mL
